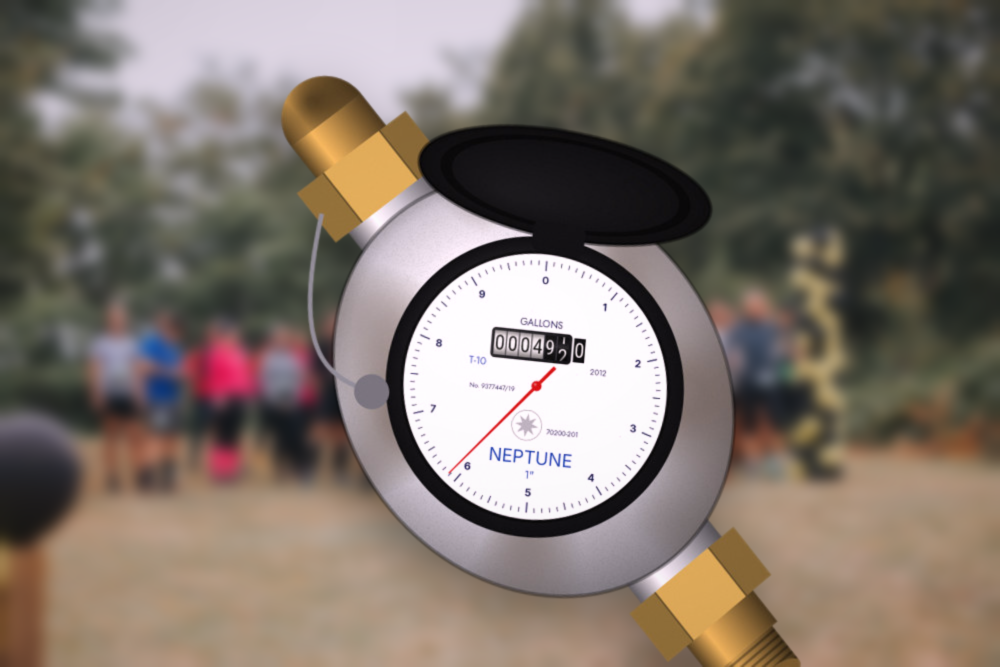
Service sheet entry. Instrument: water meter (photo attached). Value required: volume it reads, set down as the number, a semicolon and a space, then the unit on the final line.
4916.1; gal
